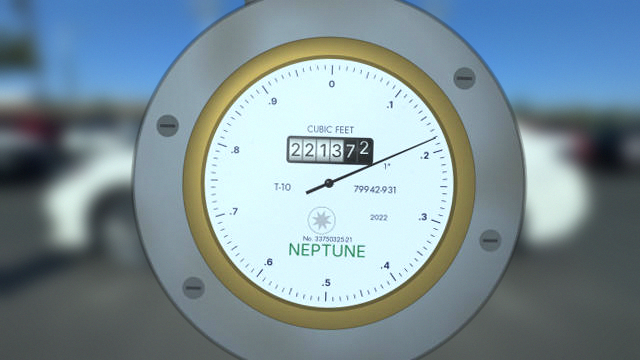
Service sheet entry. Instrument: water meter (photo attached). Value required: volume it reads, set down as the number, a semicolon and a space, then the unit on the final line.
221372.18; ft³
